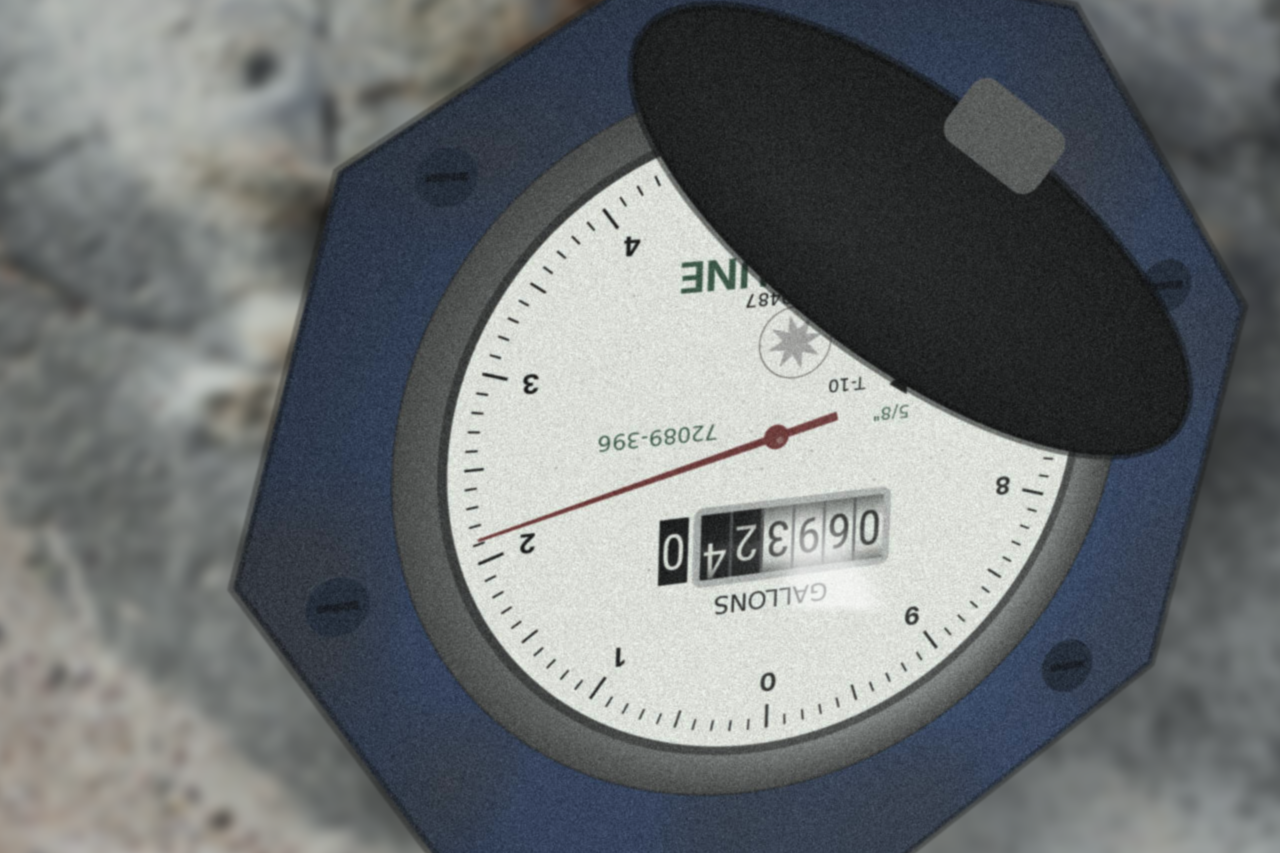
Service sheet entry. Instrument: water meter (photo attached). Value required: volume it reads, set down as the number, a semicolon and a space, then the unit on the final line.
693242.1; gal
